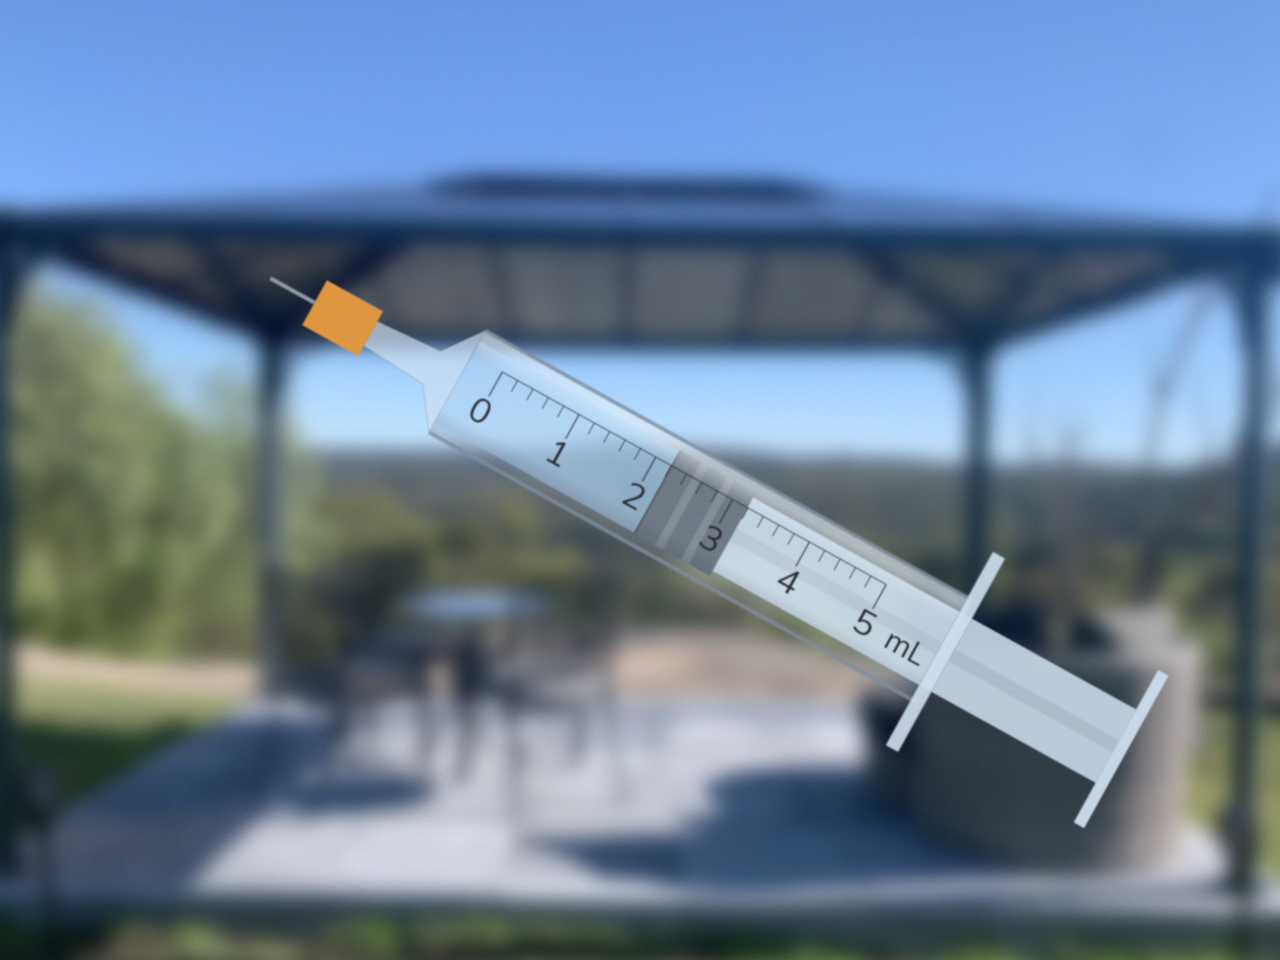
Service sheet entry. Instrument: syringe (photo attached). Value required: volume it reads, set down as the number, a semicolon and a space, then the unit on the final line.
2.2; mL
